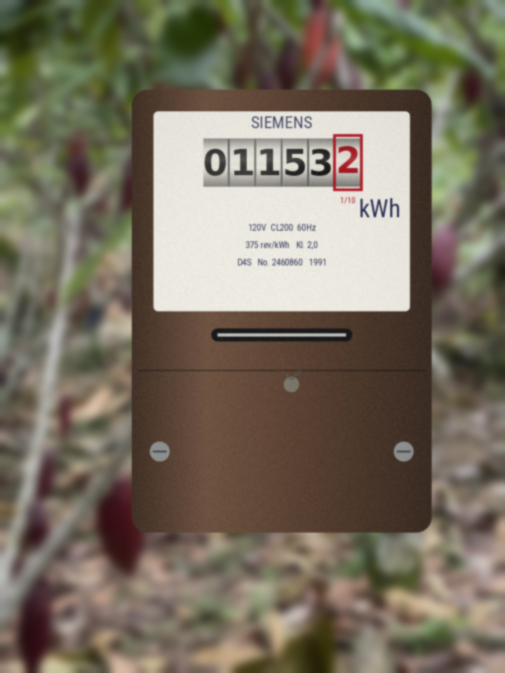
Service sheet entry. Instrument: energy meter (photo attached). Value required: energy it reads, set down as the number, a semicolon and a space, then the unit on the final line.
1153.2; kWh
